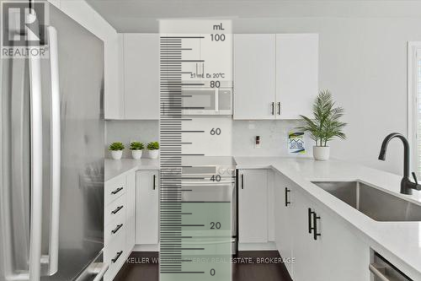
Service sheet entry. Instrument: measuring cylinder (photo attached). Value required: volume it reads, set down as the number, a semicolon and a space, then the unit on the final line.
30; mL
